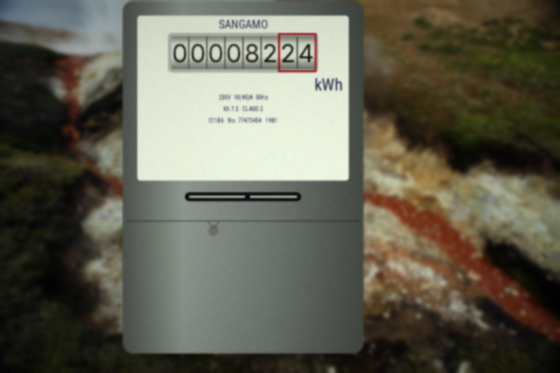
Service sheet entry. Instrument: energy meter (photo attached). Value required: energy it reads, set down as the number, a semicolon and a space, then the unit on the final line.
82.24; kWh
